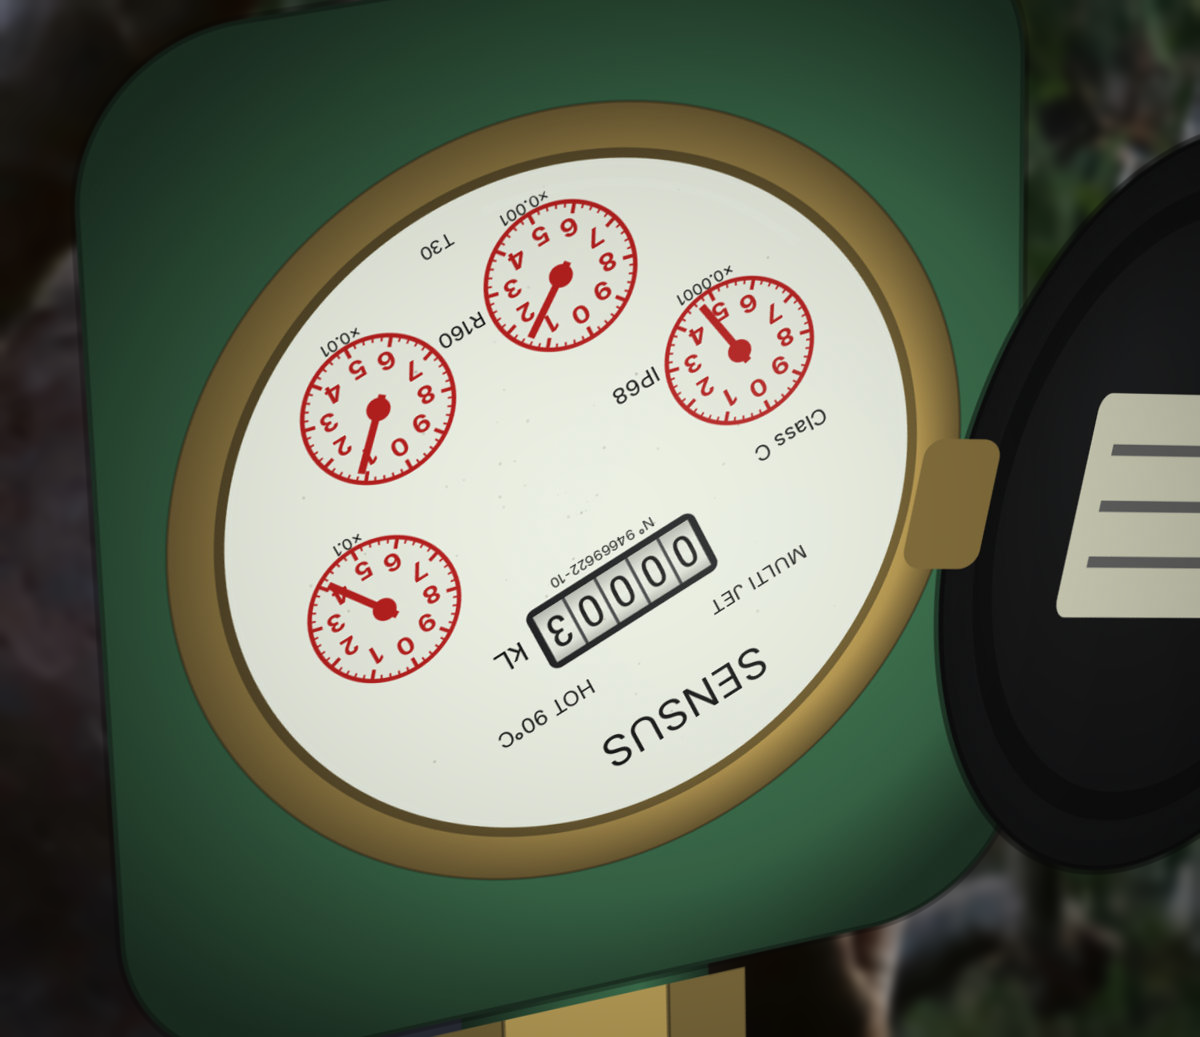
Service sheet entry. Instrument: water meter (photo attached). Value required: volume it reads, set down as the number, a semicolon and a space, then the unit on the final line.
3.4114; kL
